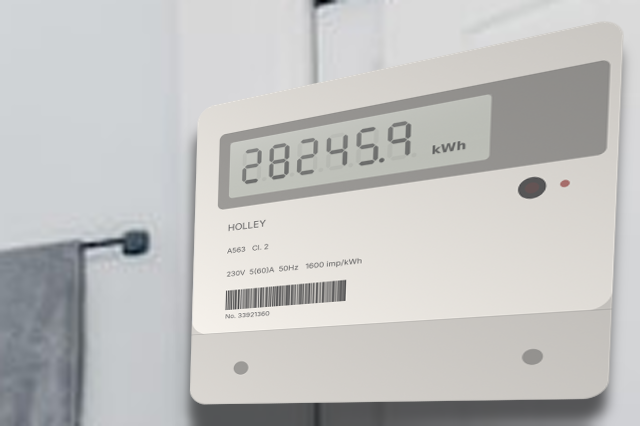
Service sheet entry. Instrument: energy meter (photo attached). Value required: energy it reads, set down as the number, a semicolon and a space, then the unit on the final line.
28245.9; kWh
